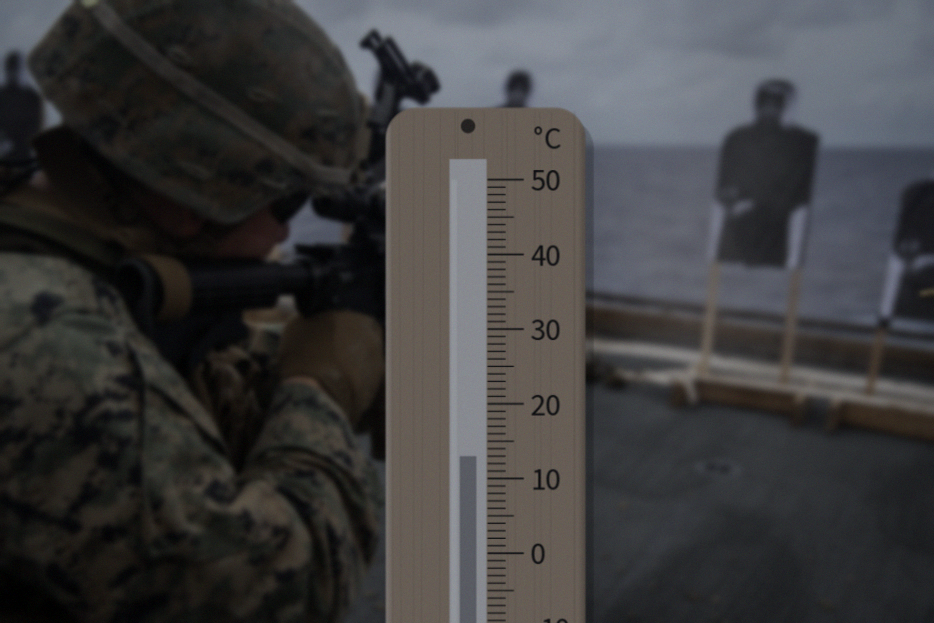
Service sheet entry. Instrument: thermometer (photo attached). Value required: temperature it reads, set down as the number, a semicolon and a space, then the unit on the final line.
13; °C
